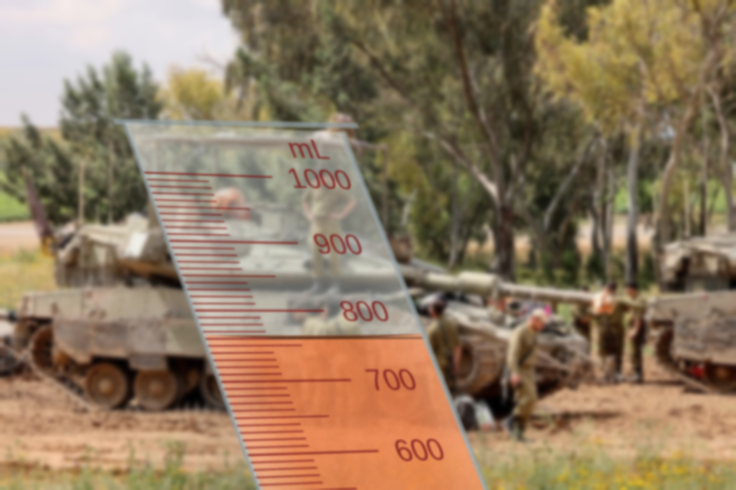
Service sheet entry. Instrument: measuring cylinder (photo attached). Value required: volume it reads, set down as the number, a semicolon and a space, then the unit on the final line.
760; mL
